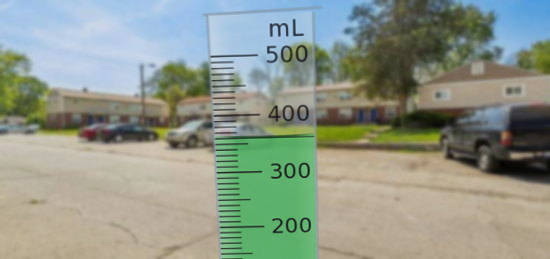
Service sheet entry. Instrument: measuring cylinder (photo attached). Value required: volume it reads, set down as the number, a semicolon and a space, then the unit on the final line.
360; mL
